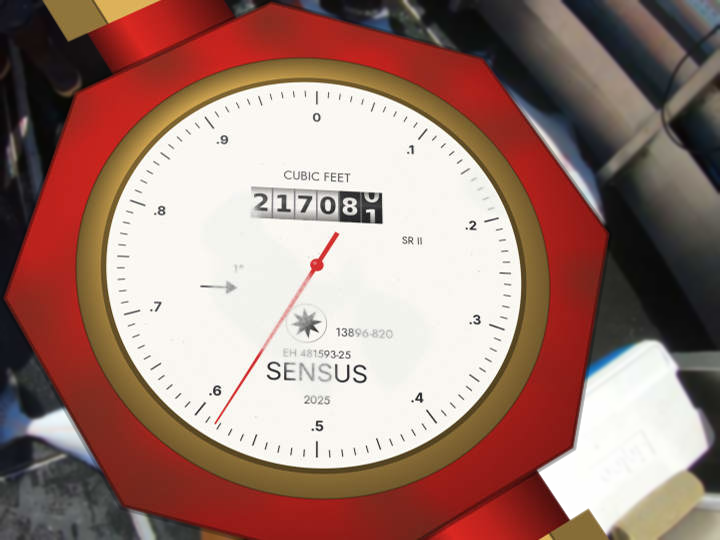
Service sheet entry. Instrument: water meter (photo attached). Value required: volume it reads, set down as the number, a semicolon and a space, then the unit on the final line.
217080.58; ft³
